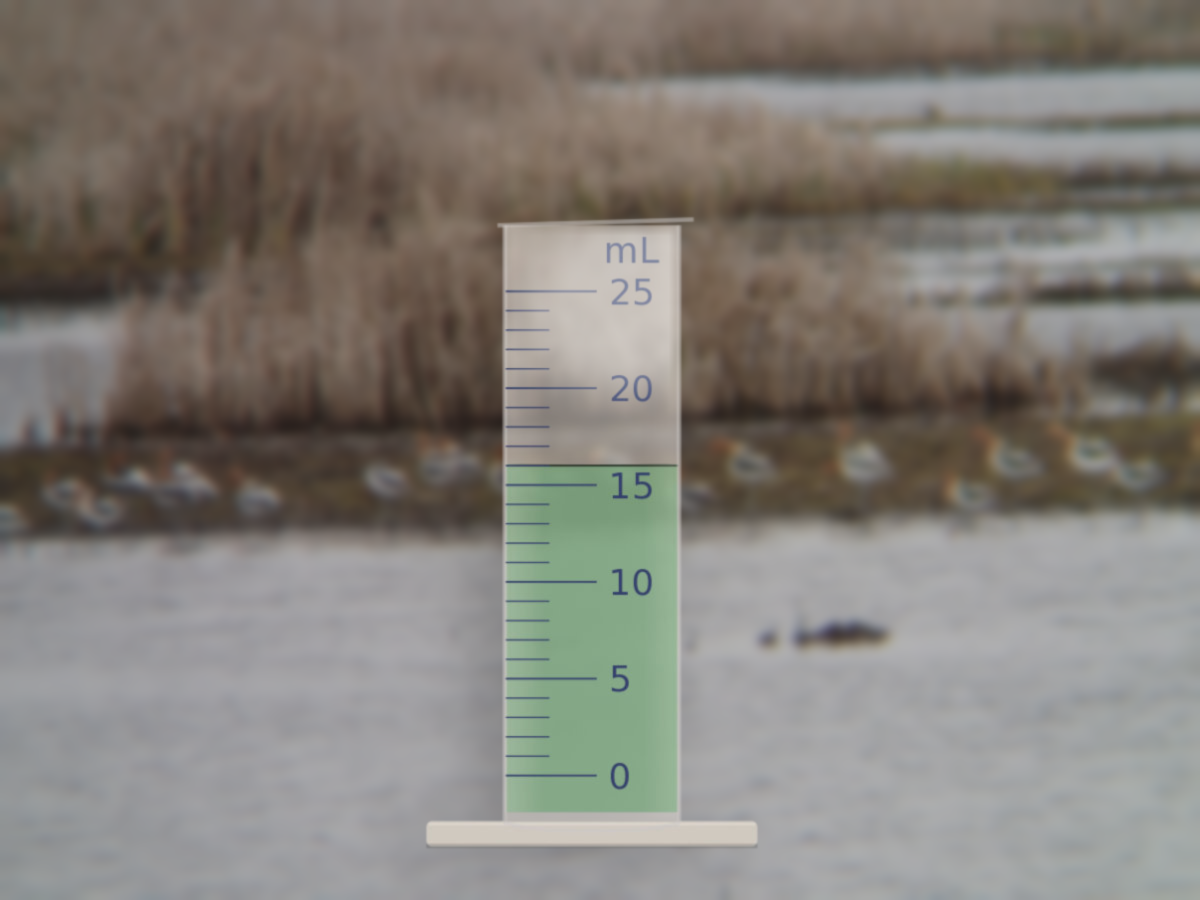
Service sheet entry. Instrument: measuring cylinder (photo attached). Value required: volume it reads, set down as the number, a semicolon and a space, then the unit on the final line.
16; mL
